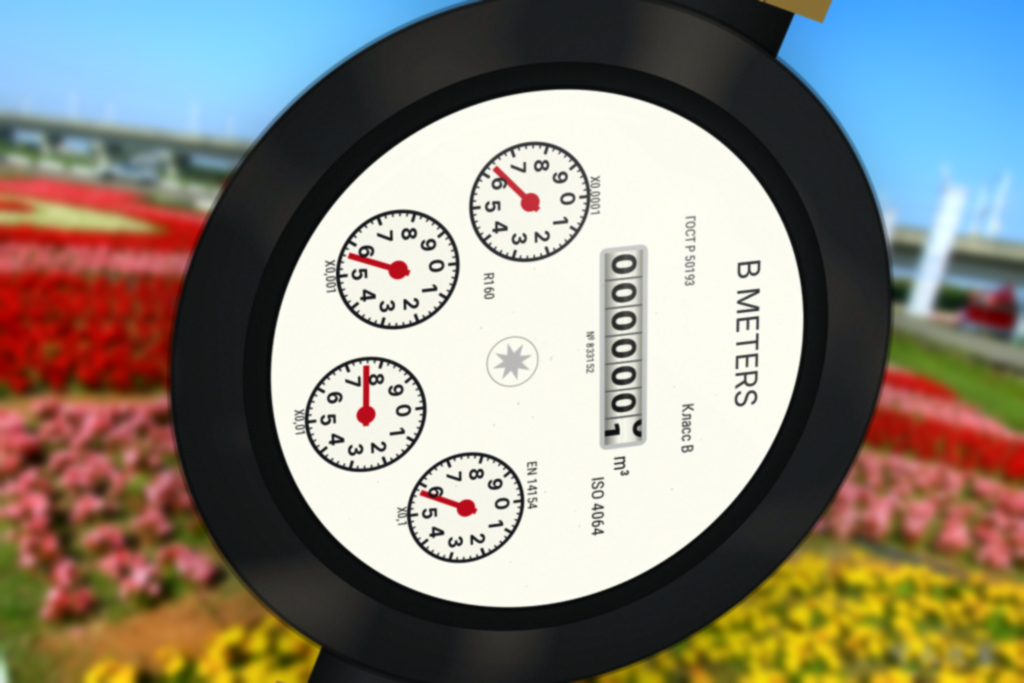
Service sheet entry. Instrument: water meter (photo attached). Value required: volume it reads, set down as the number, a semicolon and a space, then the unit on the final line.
0.5756; m³
